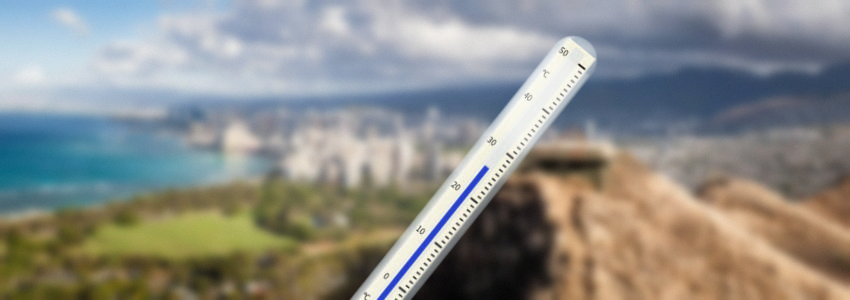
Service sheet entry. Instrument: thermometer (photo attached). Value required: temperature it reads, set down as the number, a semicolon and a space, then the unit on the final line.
26; °C
